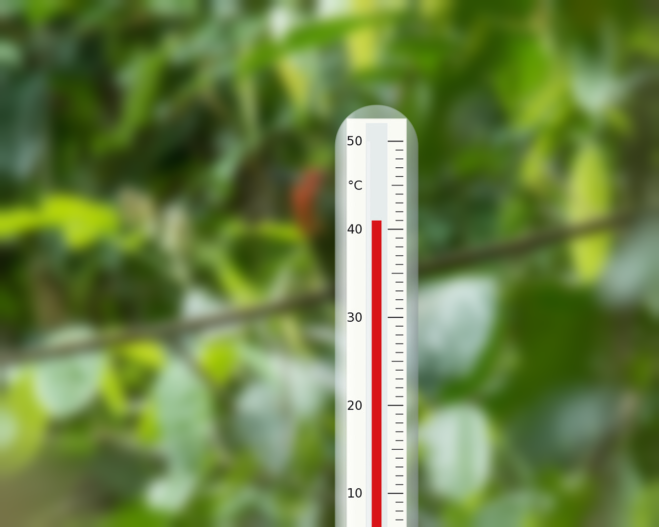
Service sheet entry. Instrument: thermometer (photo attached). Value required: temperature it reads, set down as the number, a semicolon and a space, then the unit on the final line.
41; °C
